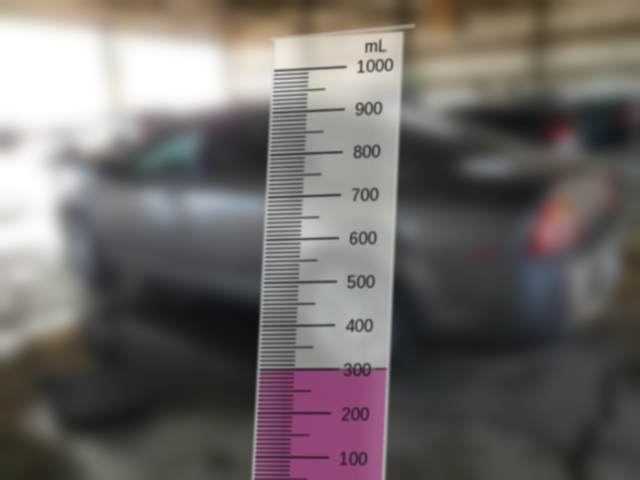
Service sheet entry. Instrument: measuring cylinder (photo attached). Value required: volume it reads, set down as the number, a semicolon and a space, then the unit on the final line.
300; mL
